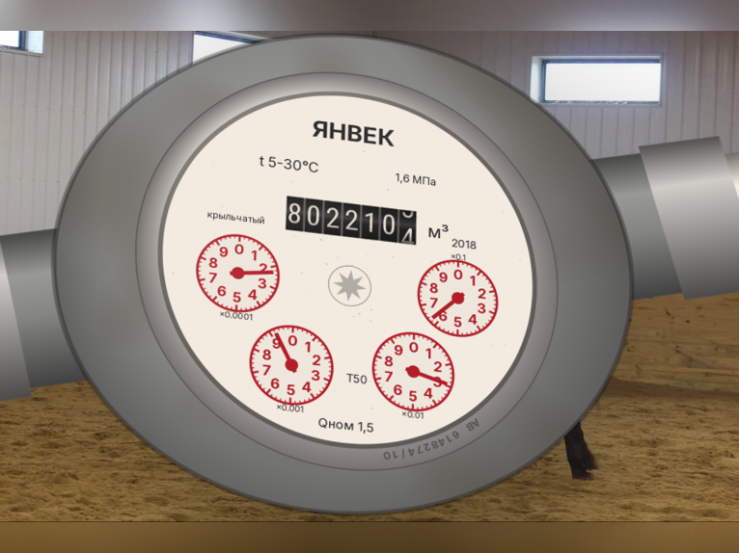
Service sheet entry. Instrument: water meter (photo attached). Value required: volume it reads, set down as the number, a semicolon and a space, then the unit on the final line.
8022103.6292; m³
